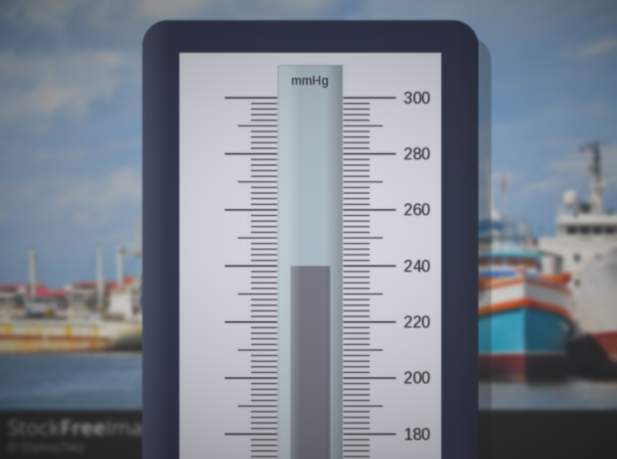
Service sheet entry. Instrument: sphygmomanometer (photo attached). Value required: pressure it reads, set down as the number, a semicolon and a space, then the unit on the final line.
240; mmHg
